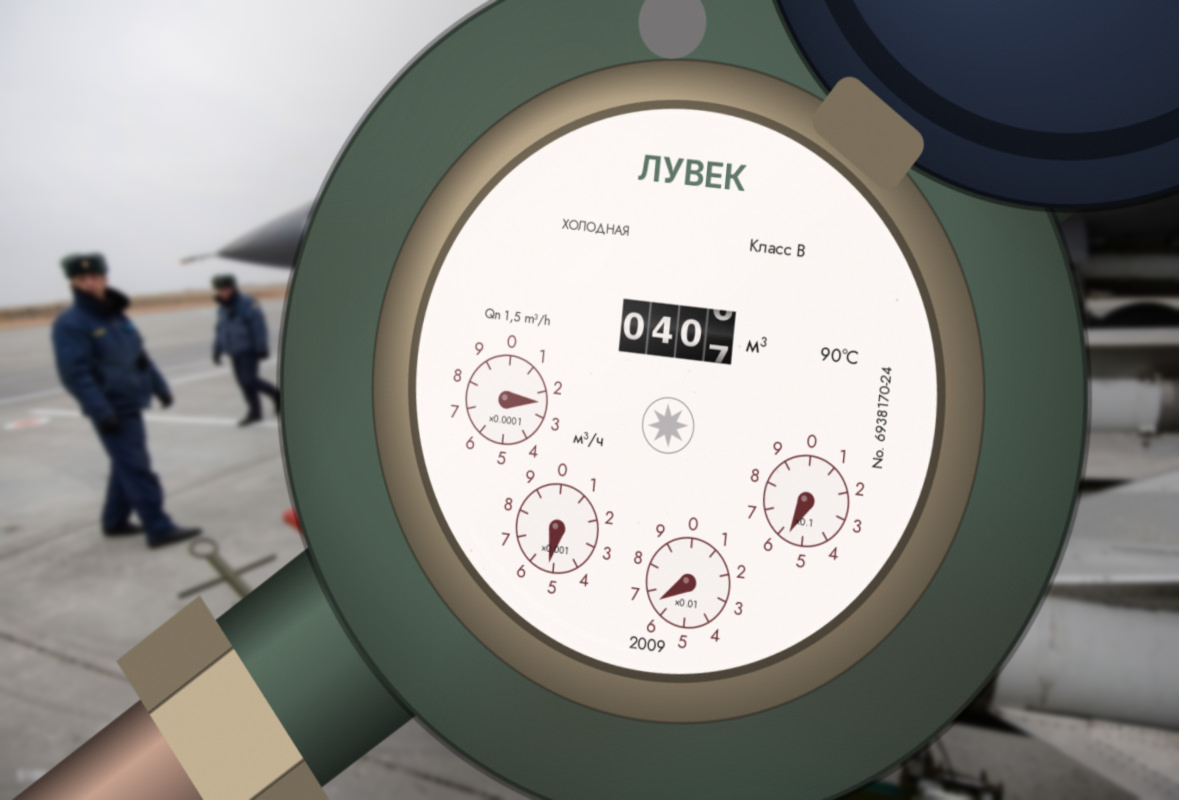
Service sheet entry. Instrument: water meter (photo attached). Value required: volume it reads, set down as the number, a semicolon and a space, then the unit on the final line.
406.5652; m³
